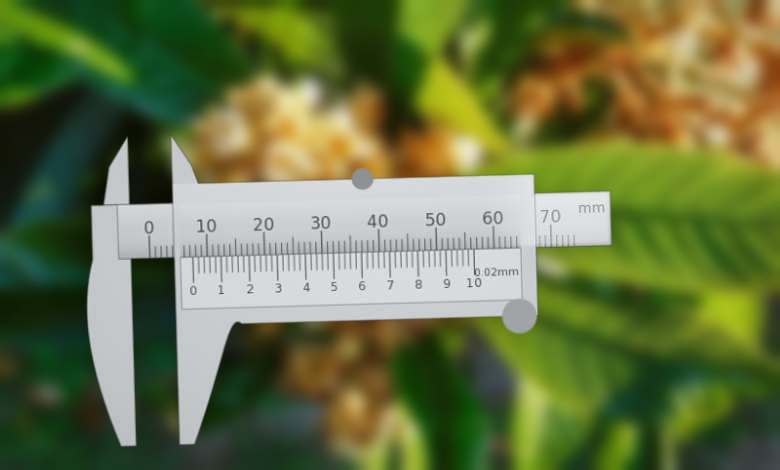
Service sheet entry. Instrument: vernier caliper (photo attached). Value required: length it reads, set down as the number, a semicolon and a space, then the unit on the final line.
7.5; mm
